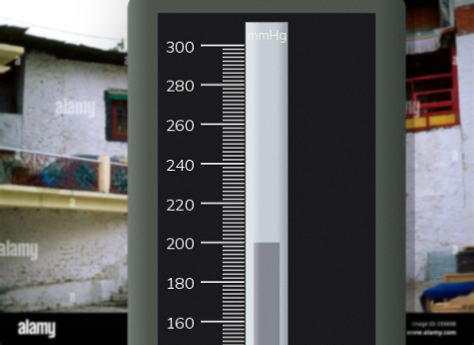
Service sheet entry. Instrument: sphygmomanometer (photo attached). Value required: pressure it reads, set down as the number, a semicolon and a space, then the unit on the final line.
200; mmHg
